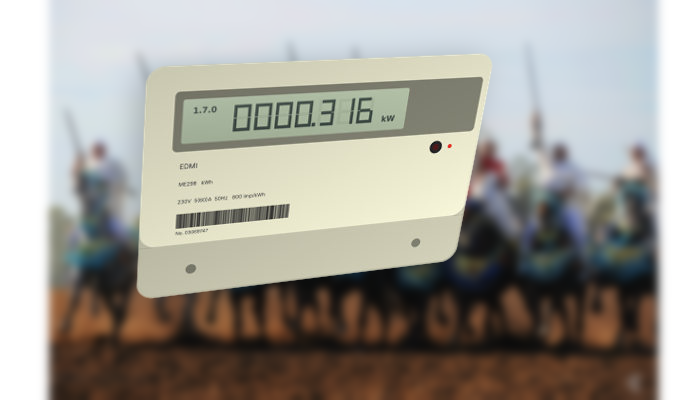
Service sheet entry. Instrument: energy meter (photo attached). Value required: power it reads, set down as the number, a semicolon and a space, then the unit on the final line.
0.316; kW
